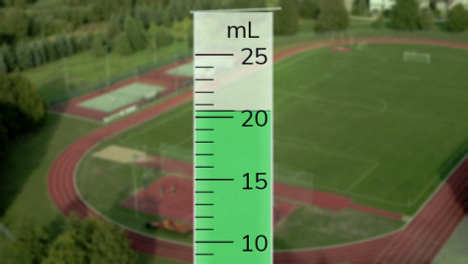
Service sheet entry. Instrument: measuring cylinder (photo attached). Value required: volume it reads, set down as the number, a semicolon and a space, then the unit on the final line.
20.5; mL
